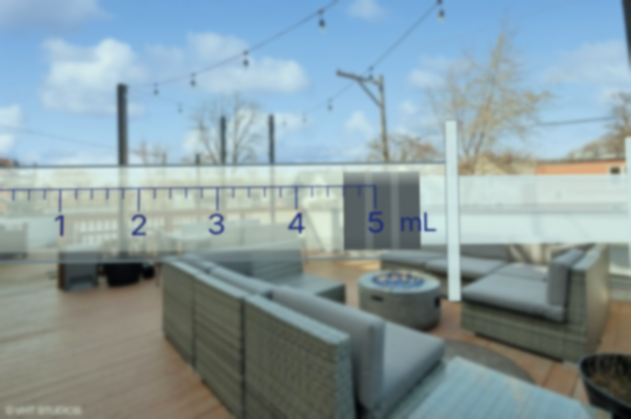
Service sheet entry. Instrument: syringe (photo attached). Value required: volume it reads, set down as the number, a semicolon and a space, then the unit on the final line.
4.6; mL
